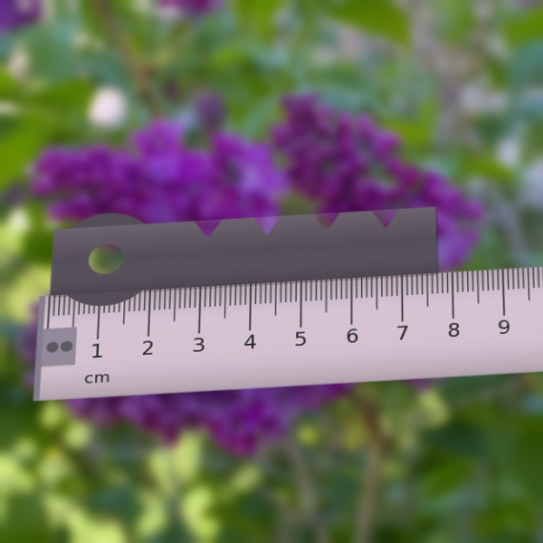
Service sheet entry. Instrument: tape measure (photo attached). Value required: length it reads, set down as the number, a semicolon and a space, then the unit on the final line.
7.7; cm
